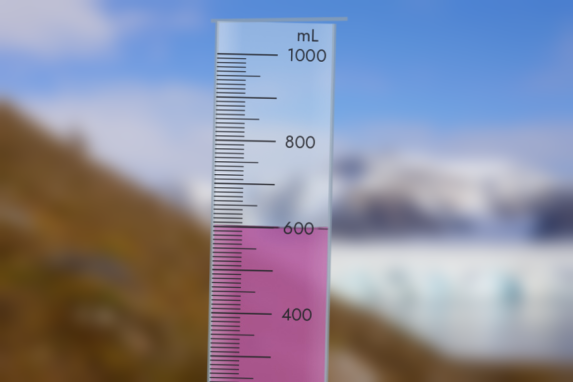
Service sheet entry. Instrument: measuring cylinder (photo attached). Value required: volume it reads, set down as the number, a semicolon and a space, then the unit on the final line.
600; mL
